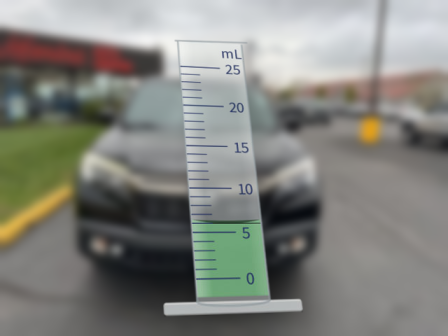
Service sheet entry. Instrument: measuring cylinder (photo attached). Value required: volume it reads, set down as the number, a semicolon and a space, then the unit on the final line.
6; mL
